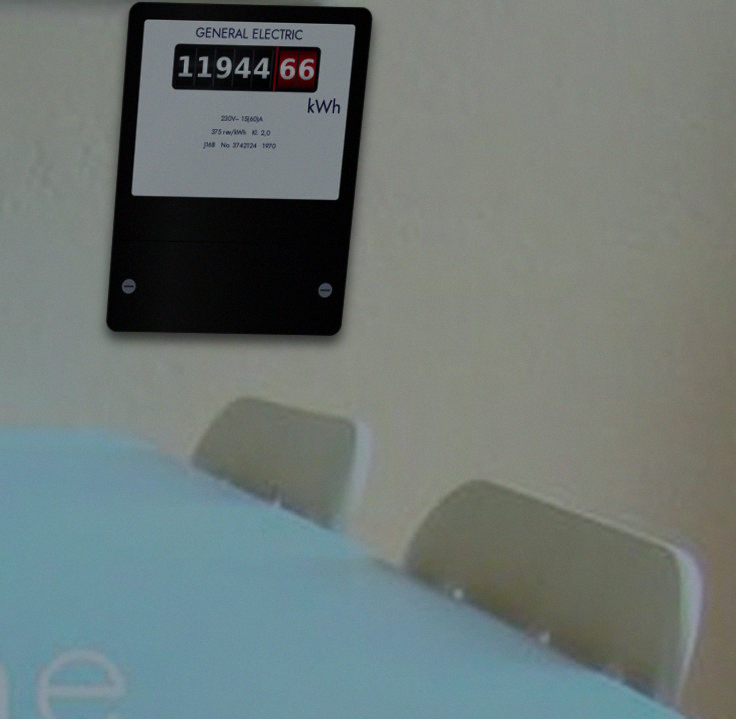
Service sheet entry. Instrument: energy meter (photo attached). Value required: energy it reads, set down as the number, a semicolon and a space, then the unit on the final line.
11944.66; kWh
